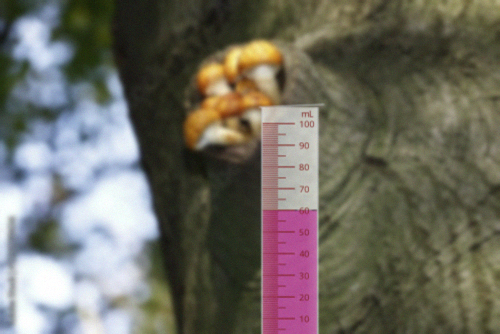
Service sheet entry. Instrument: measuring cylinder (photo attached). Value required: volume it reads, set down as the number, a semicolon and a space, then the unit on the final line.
60; mL
